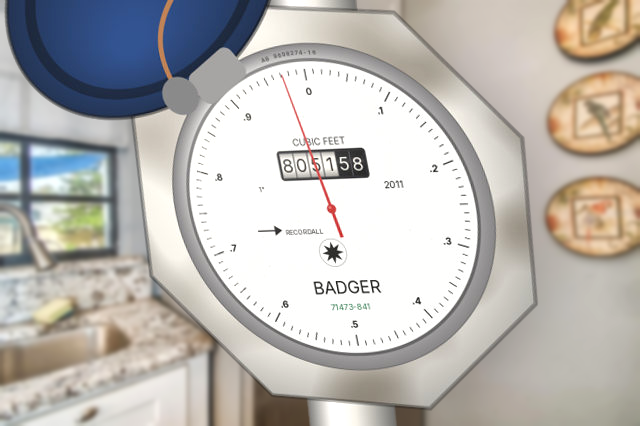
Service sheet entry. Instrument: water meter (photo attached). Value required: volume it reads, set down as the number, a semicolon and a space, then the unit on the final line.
805157.97; ft³
